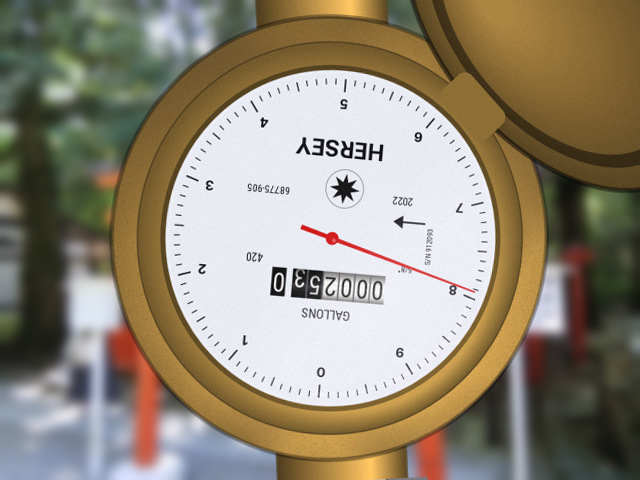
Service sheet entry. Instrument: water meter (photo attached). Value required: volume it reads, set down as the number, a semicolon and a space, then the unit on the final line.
2527.9; gal
